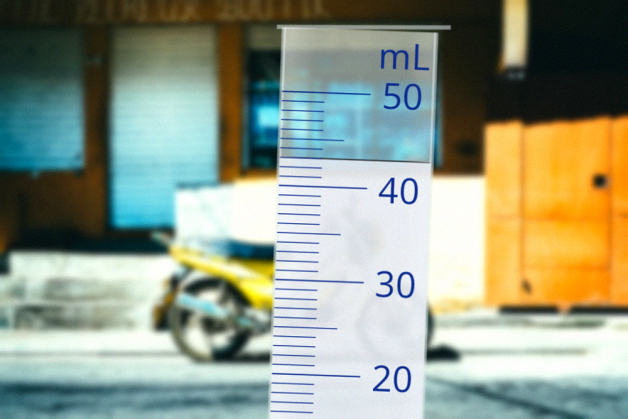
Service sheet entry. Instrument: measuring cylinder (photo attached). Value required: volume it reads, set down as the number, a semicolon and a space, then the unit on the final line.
43; mL
